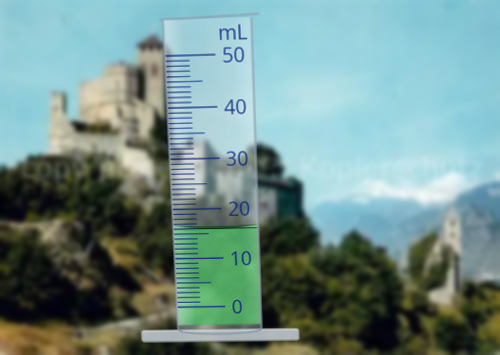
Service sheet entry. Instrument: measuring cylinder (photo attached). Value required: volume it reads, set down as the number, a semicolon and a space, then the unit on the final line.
16; mL
